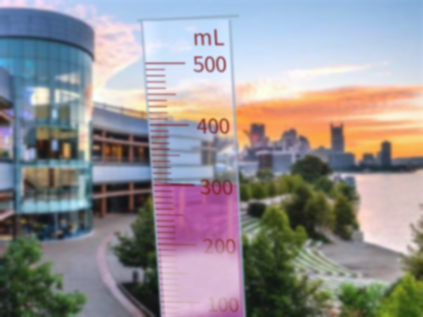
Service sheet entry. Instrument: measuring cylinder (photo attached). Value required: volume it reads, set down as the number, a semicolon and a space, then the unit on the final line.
300; mL
